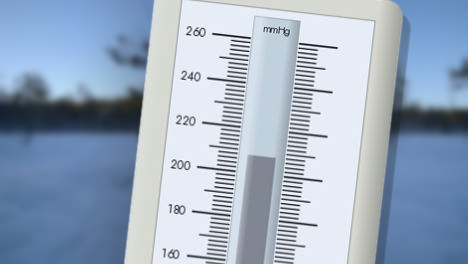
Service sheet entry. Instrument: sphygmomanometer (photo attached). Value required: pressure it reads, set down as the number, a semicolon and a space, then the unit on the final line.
208; mmHg
